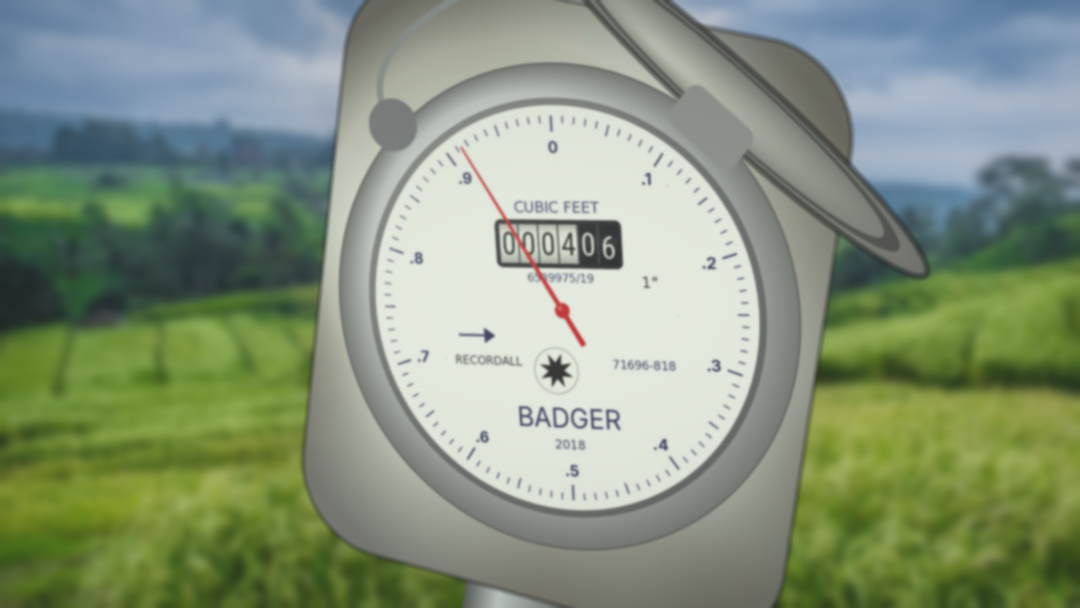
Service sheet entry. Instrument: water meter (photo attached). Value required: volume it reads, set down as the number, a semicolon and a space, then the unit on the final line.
405.91; ft³
